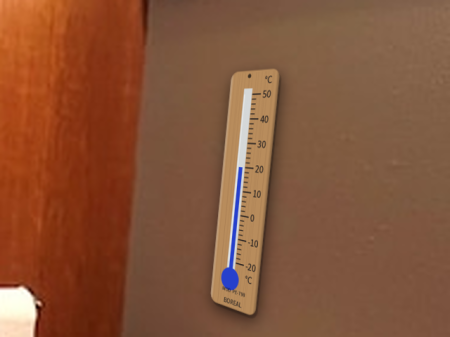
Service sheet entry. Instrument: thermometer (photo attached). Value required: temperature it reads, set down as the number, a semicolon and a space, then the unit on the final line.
20; °C
